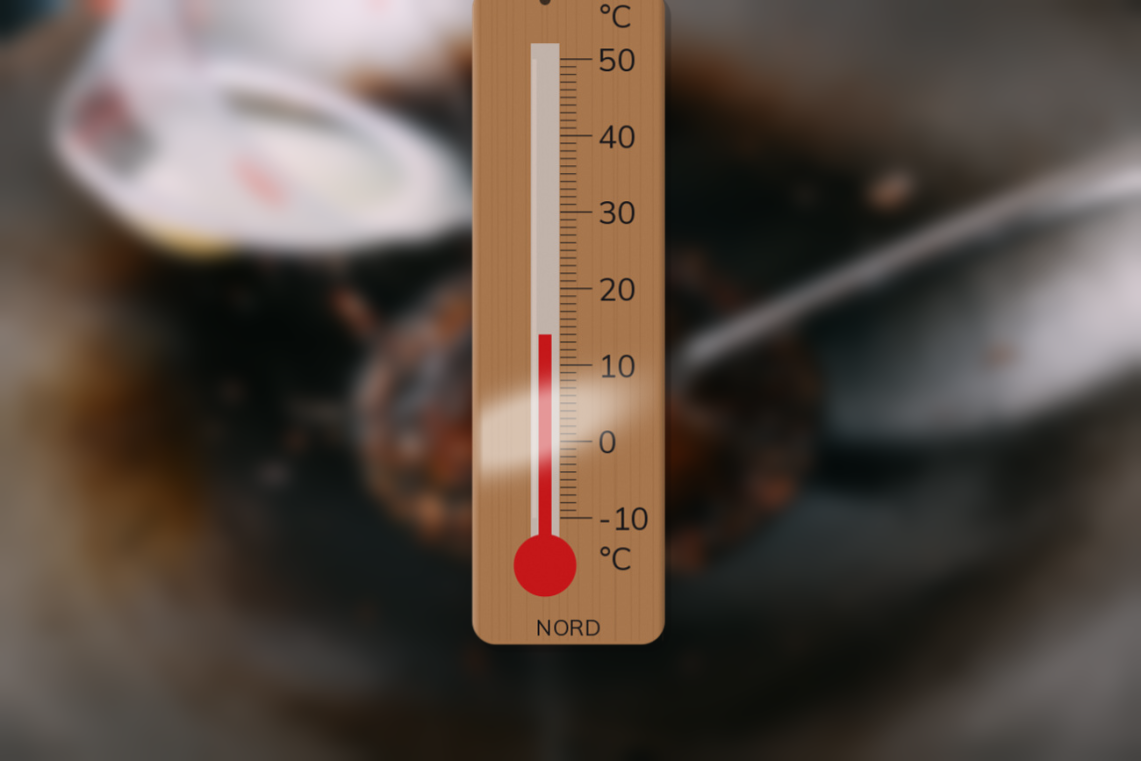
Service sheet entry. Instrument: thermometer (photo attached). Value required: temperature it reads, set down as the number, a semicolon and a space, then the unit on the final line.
14; °C
